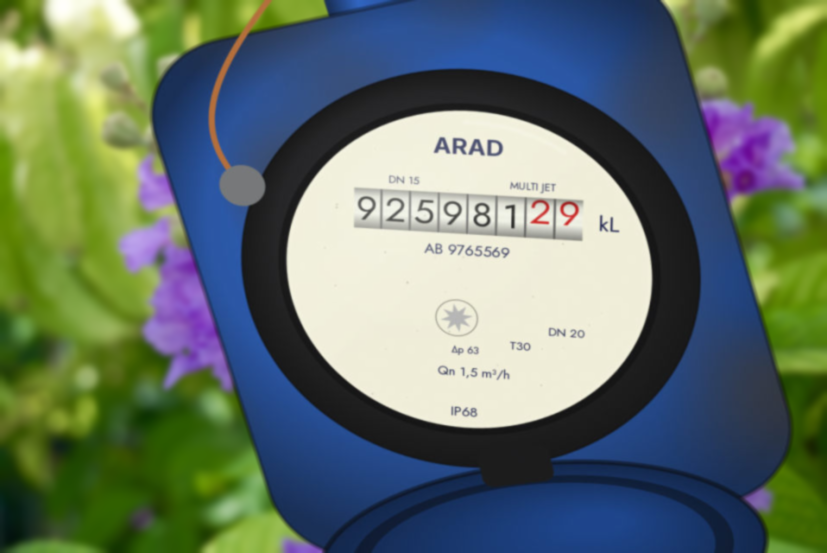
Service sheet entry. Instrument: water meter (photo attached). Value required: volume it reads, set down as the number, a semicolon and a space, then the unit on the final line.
925981.29; kL
